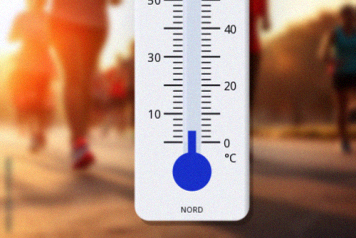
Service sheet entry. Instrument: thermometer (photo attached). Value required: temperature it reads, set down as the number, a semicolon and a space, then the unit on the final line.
4; °C
